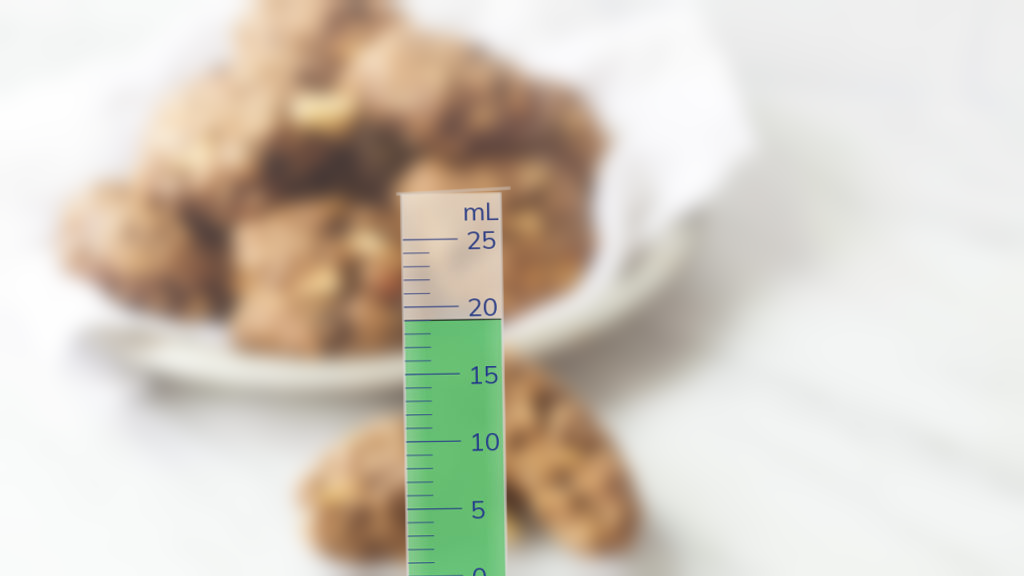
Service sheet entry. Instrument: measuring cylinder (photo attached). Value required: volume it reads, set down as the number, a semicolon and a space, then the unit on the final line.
19; mL
